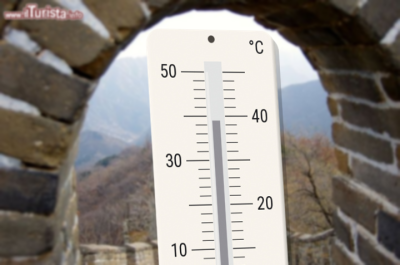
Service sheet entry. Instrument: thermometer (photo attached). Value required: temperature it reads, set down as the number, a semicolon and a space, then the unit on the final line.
39; °C
